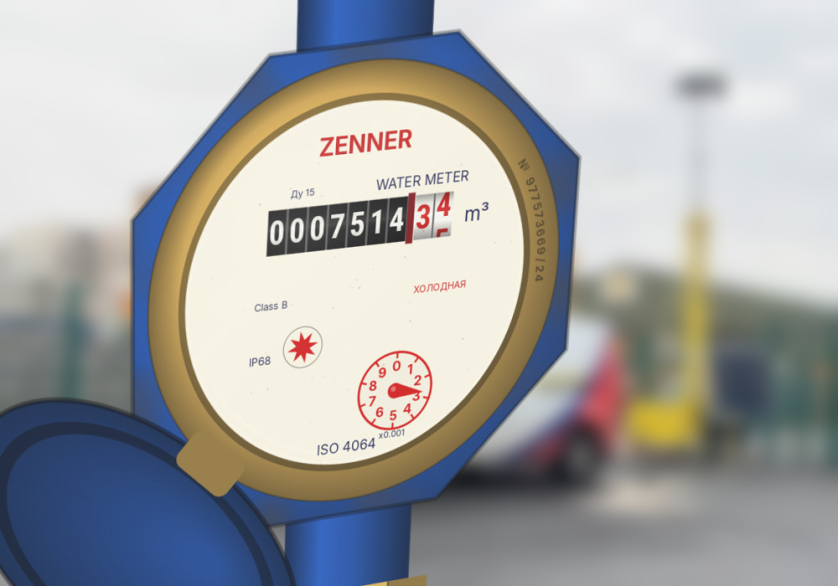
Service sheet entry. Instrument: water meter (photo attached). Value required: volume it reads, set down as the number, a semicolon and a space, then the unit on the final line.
7514.342; m³
